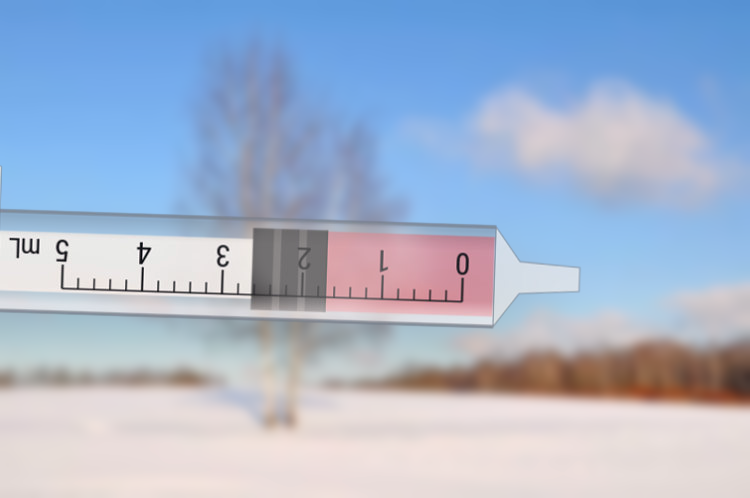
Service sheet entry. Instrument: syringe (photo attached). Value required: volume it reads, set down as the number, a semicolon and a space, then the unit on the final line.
1.7; mL
